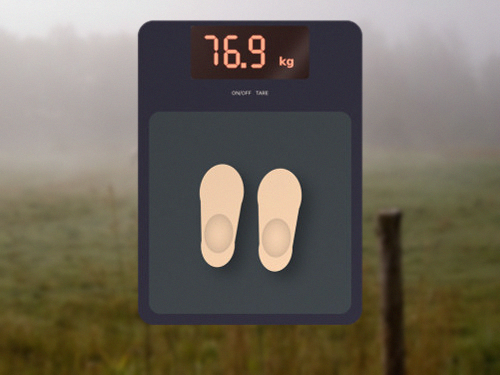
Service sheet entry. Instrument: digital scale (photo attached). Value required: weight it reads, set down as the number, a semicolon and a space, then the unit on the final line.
76.9; kg
